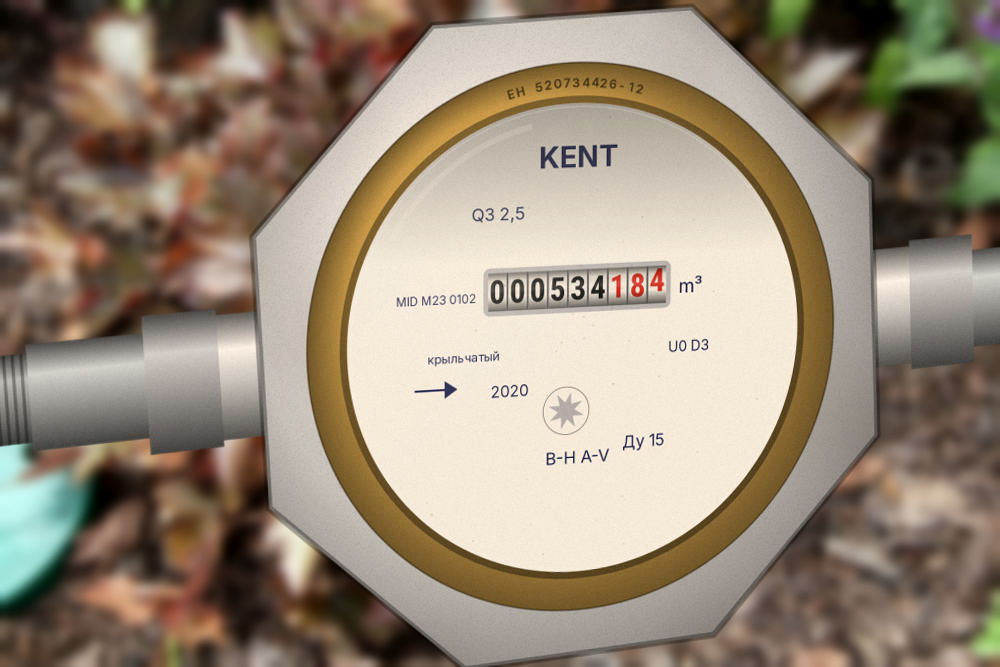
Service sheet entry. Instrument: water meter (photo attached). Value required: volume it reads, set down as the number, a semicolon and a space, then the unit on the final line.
534.184; m³
